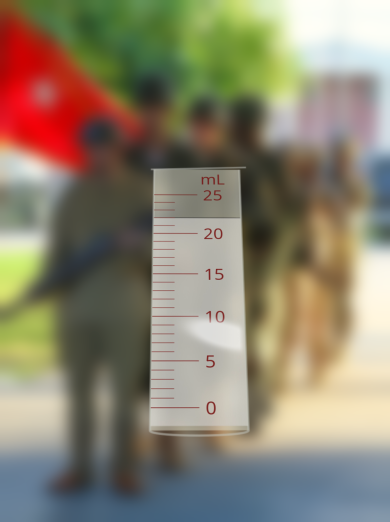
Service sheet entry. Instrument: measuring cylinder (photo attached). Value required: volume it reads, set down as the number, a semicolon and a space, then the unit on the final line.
22; mL
